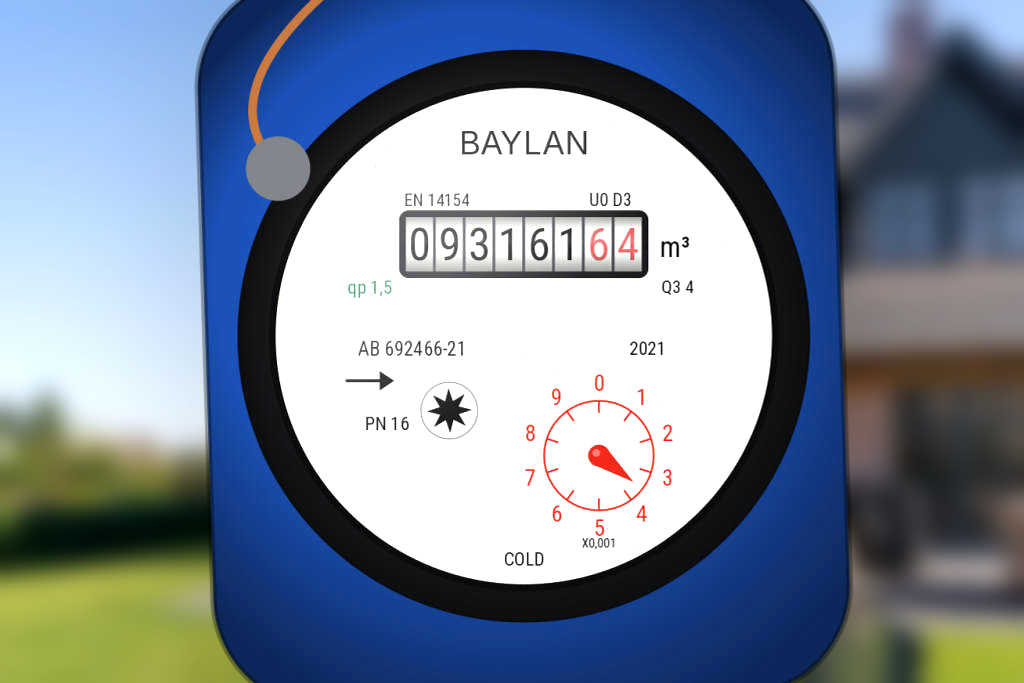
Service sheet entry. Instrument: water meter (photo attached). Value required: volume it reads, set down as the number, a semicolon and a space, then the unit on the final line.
93161.643; m³
